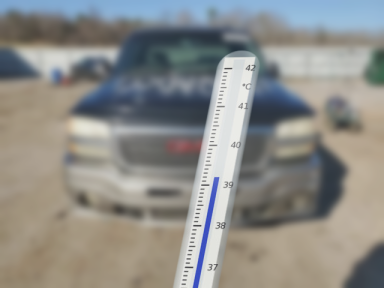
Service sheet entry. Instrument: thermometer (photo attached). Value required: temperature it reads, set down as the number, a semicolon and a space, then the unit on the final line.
39.2; °C
